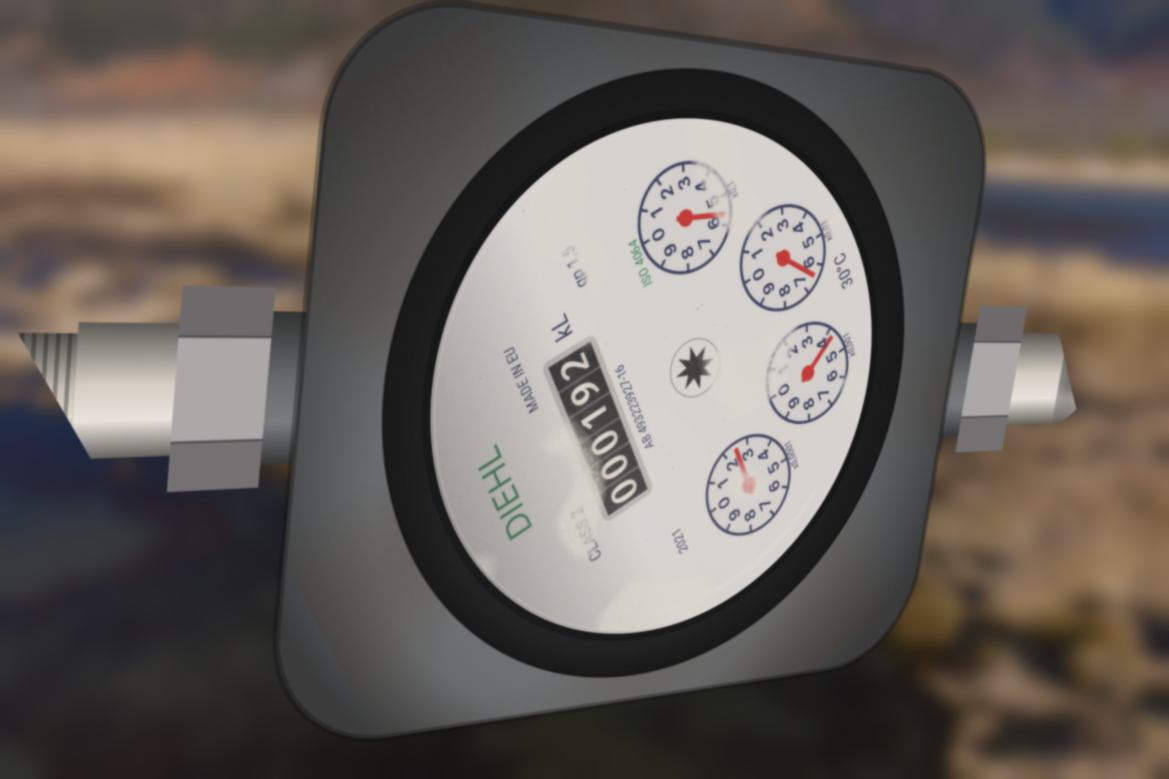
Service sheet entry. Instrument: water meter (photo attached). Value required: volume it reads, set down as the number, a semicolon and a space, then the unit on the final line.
192.5642; kL
